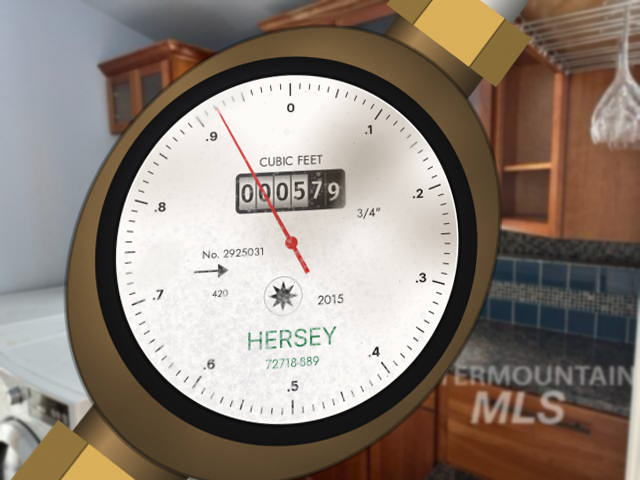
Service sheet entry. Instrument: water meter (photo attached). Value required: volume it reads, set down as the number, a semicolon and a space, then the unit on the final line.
578.92; ft³
